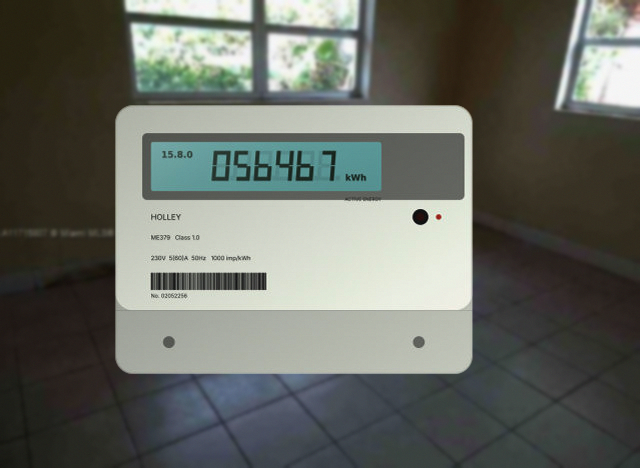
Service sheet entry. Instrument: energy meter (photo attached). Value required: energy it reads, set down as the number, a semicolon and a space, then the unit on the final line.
56467; kWh
